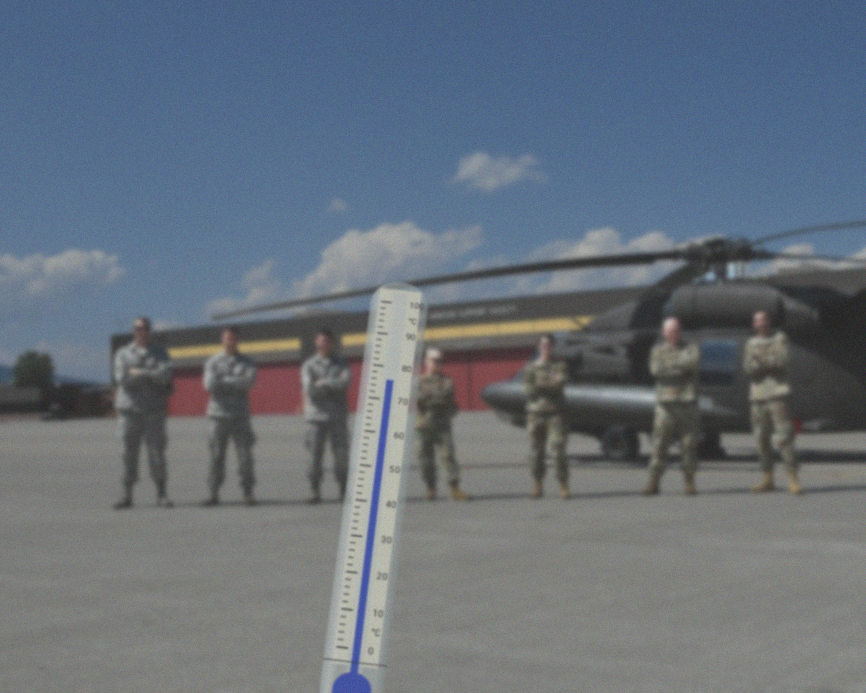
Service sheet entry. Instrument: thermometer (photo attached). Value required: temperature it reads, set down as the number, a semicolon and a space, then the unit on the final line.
76; °C
